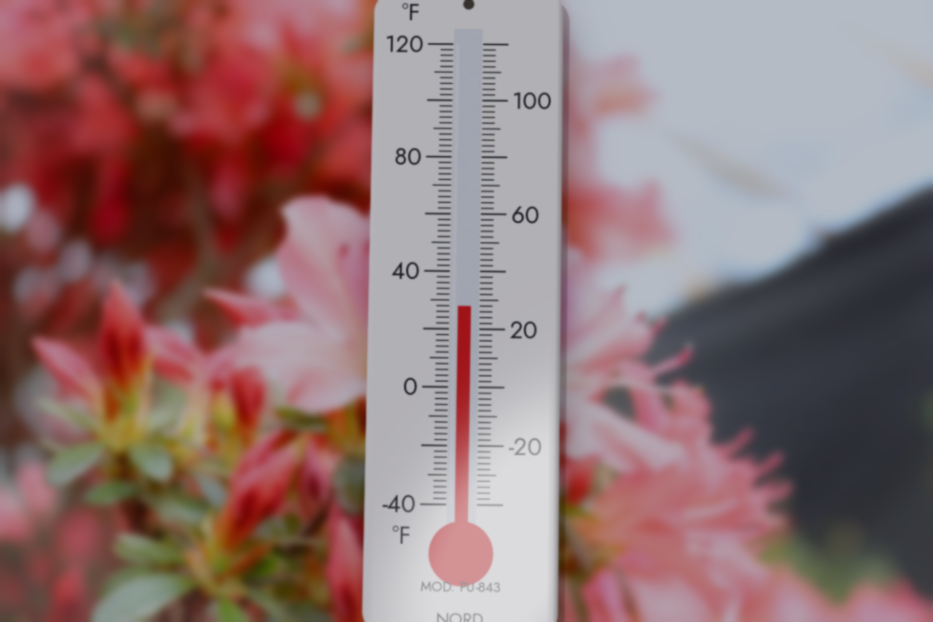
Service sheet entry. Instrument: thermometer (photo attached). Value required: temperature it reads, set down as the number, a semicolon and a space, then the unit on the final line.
28; °F
